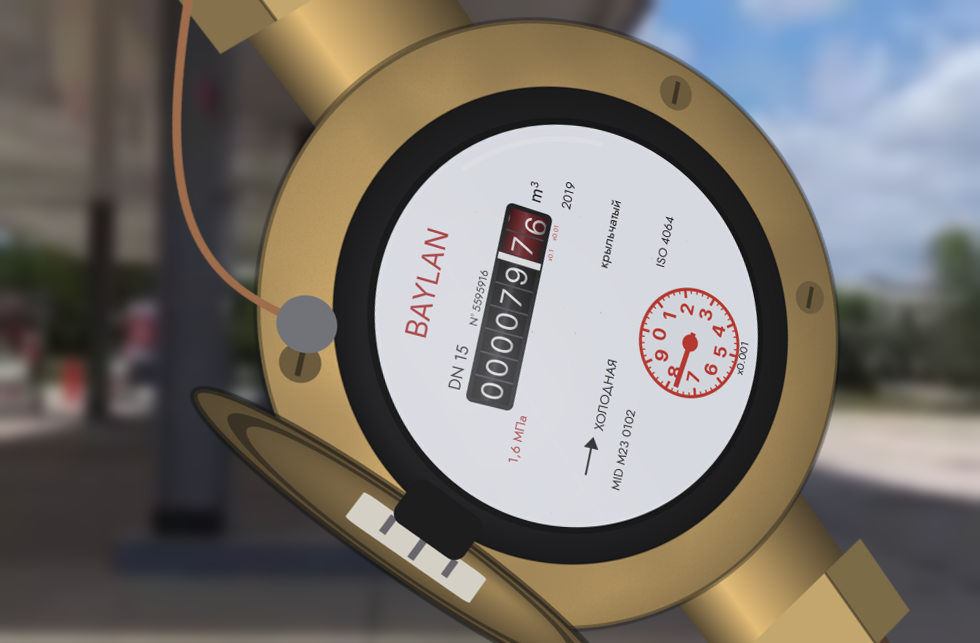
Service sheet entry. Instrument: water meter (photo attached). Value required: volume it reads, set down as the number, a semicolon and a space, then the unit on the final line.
79.757; m³
